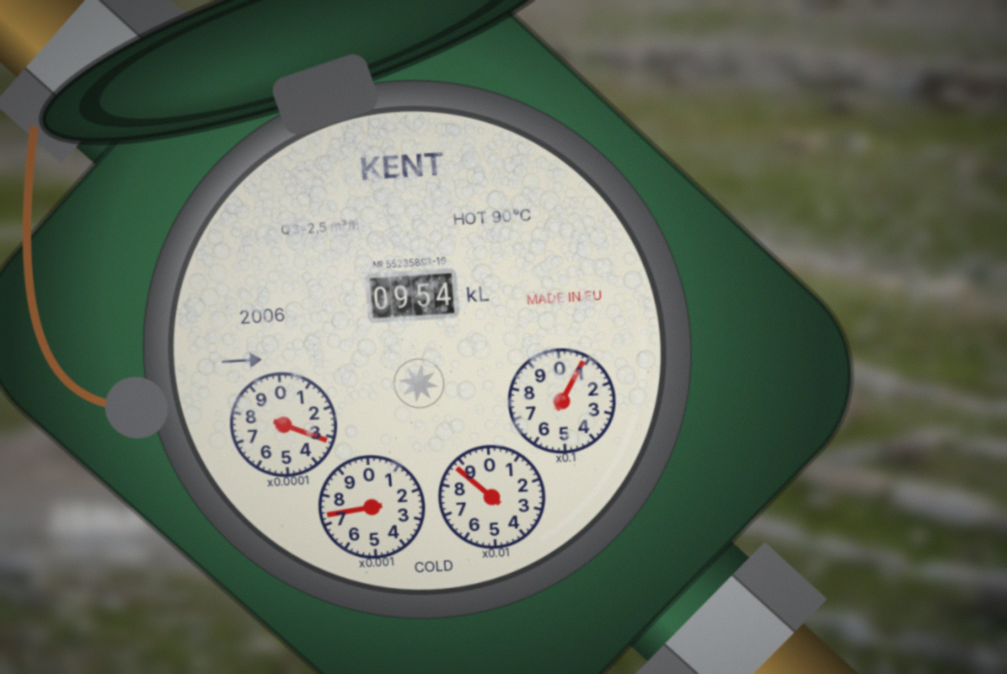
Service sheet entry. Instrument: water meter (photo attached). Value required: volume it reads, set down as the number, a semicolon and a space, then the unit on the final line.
954.0873; kL
